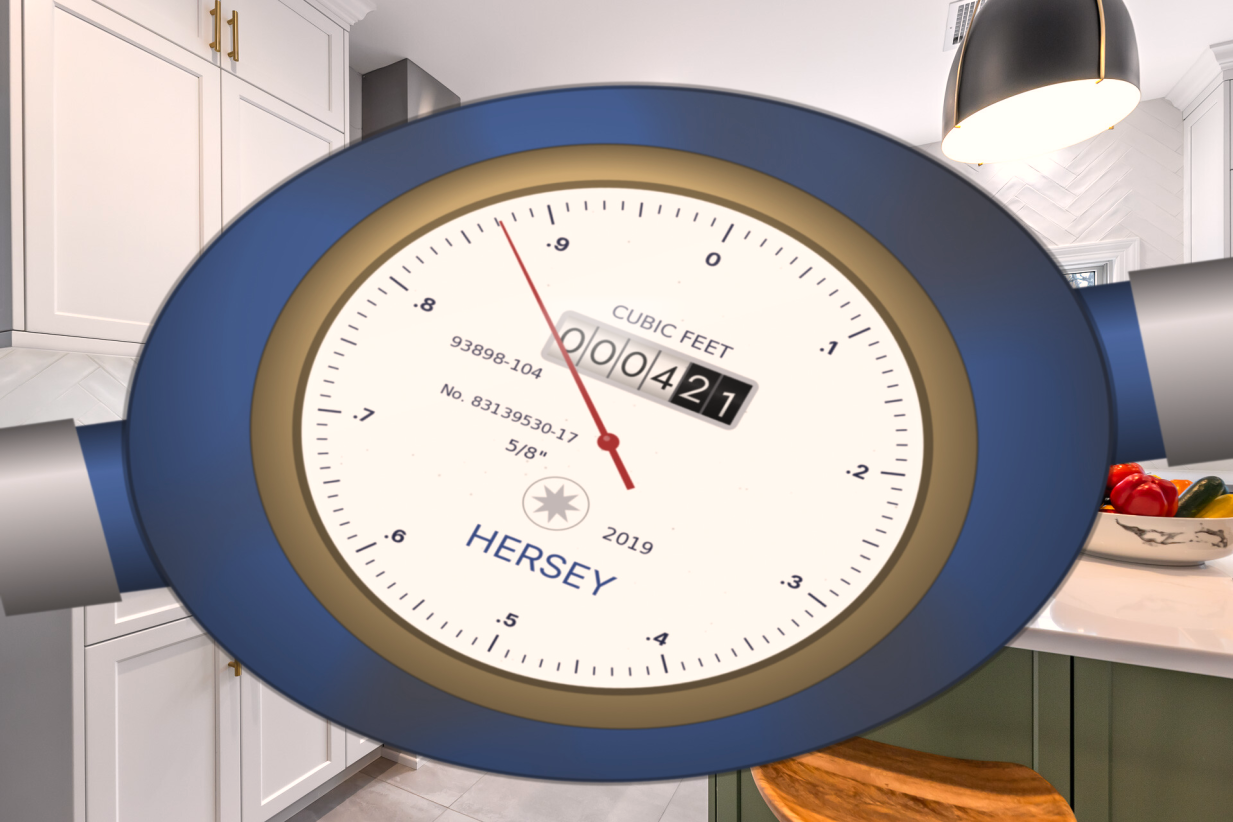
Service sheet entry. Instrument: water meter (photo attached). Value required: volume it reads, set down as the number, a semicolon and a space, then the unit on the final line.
420.87; ft³
